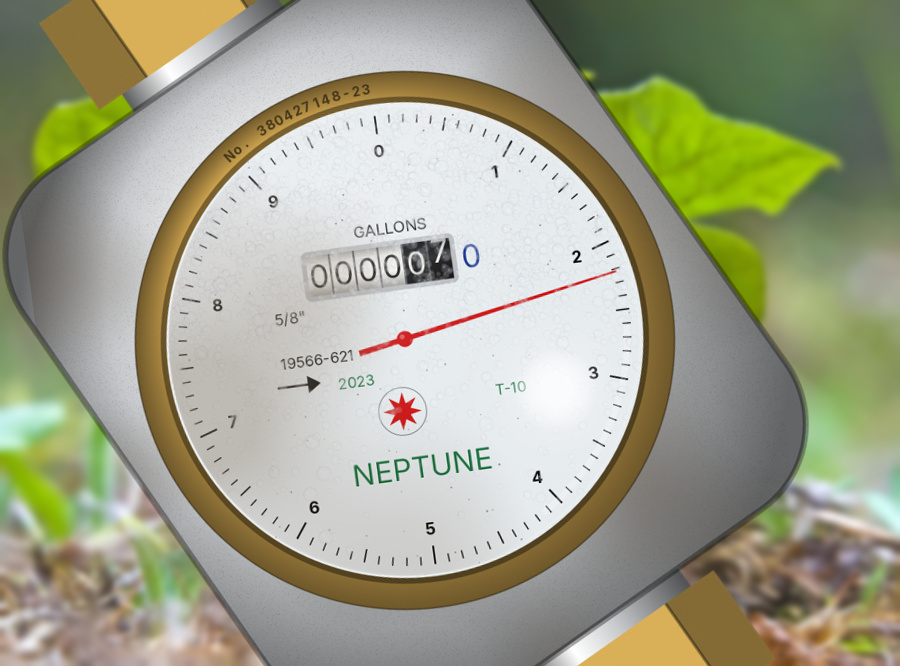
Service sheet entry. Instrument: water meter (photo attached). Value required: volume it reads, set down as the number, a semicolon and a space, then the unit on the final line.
72.2; gal
